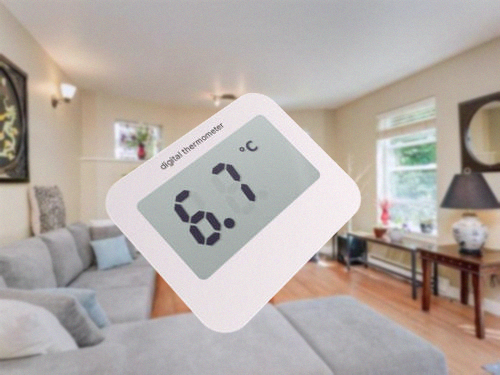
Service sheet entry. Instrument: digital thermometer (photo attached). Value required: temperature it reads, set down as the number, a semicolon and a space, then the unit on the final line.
6.7; °C
